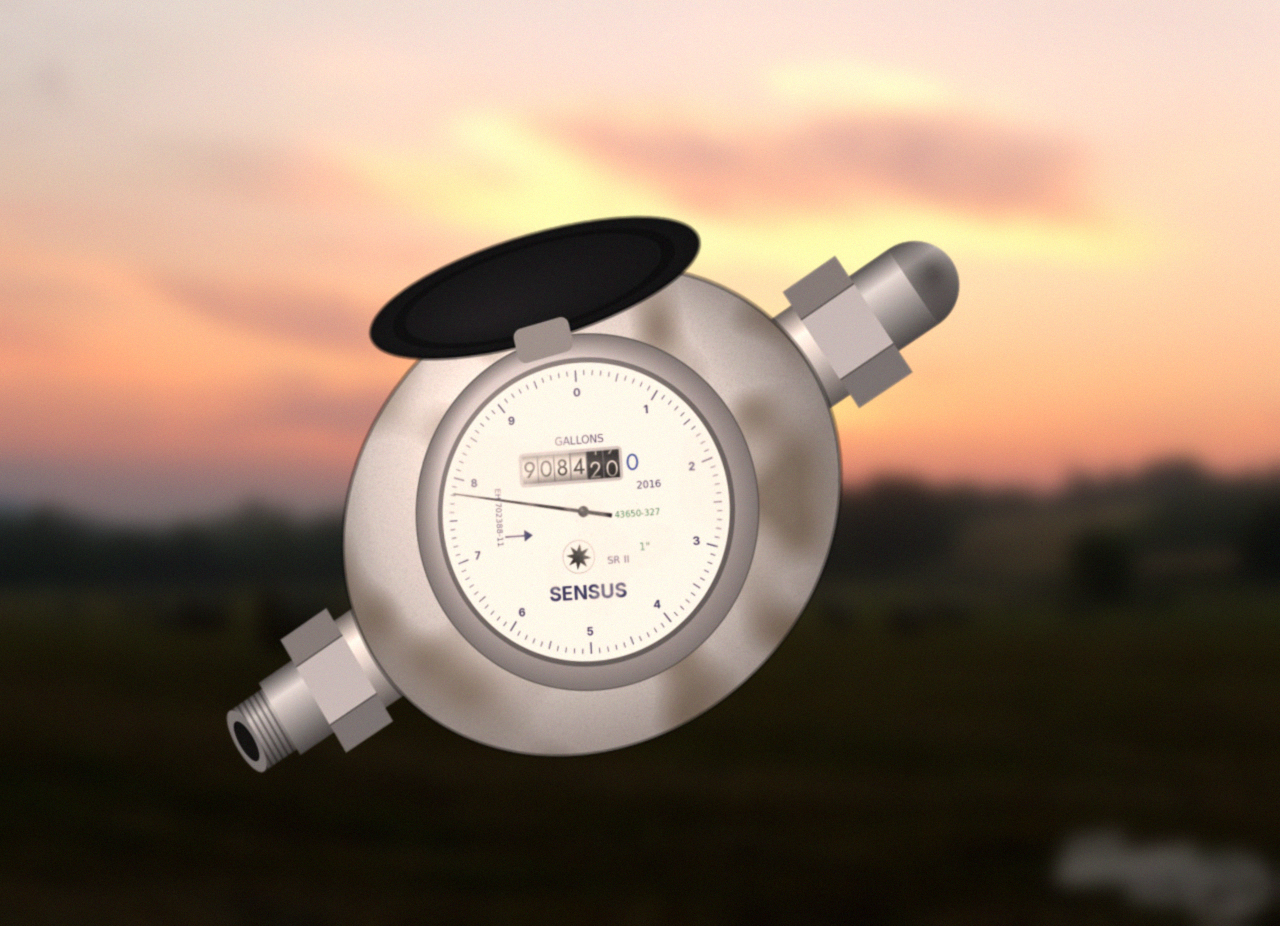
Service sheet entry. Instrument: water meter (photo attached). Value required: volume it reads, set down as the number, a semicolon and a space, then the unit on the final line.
9084197.8; gal
